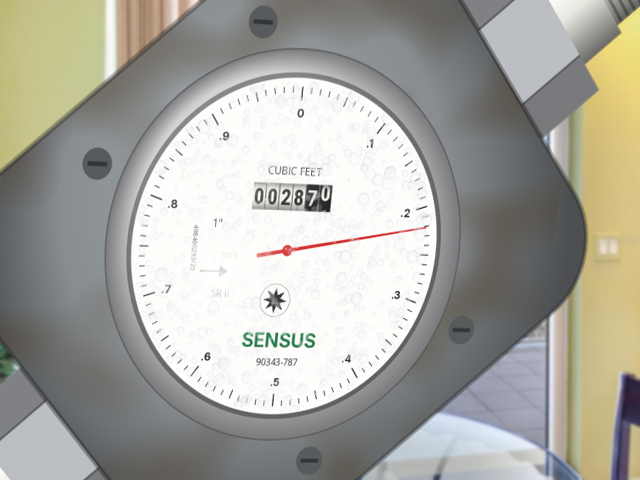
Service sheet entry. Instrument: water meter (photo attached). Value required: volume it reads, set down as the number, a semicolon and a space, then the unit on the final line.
2870.22; ft³
